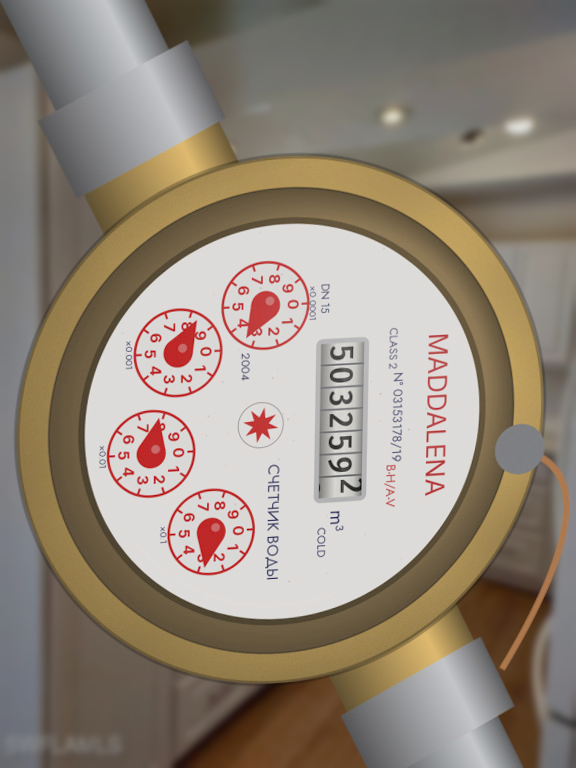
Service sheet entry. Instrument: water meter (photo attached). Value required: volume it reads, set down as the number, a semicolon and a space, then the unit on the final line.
5032592.2783; m³
